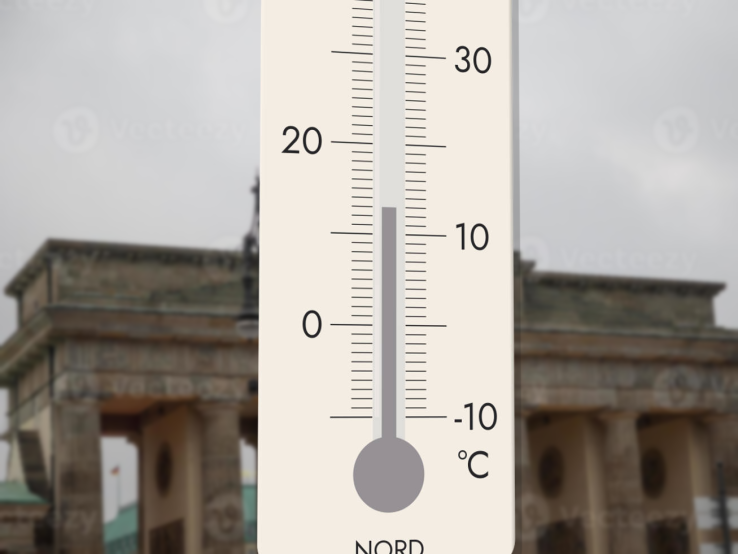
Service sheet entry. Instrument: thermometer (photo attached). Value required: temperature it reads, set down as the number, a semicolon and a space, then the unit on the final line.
13; °C
